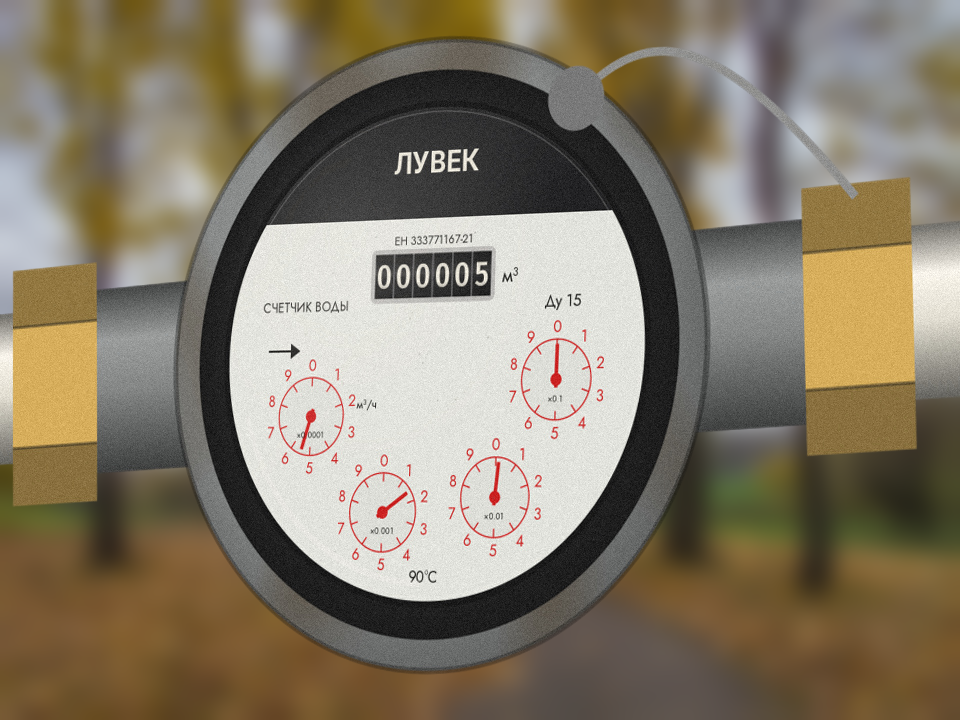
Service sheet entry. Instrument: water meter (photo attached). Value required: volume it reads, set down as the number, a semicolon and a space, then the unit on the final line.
5.0015; m³
